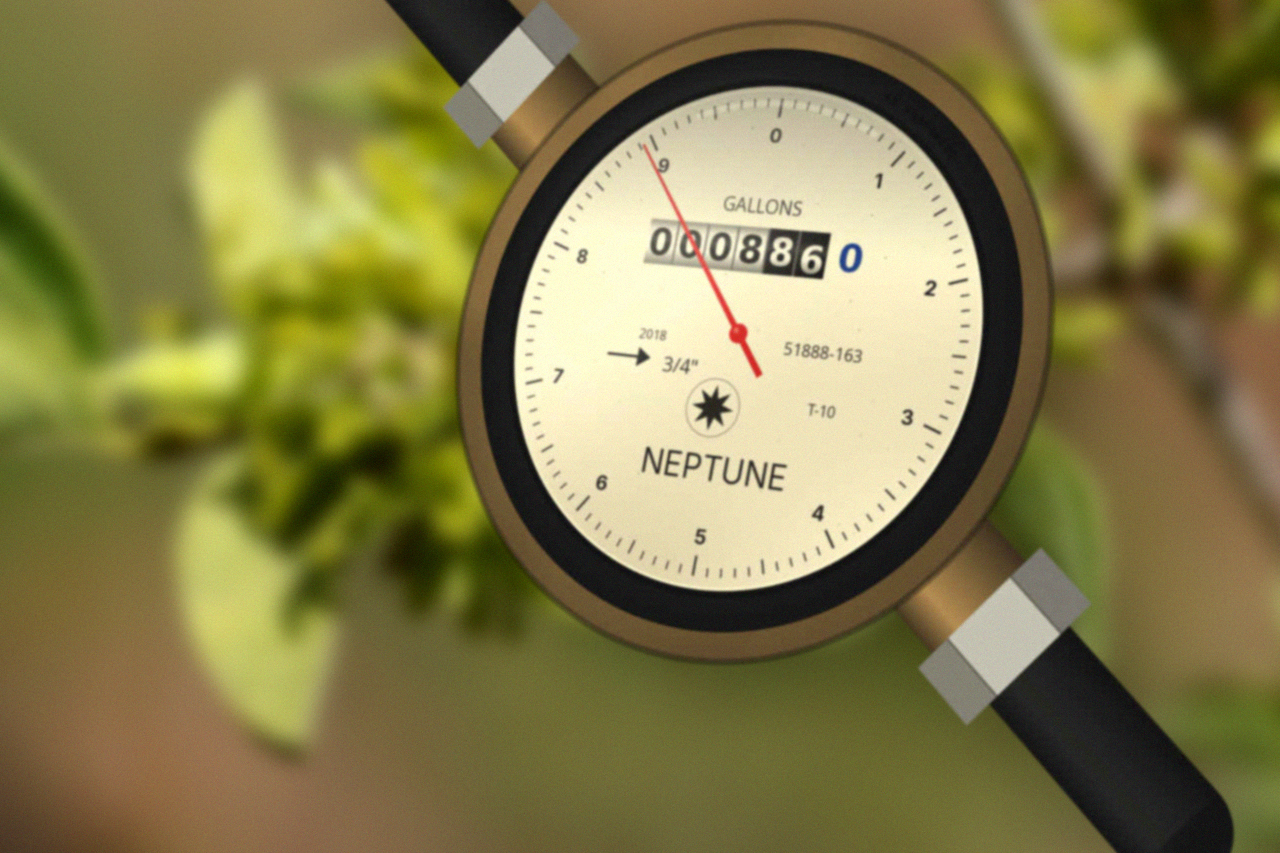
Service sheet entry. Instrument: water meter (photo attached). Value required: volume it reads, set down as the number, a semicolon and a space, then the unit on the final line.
8858.9; gal
